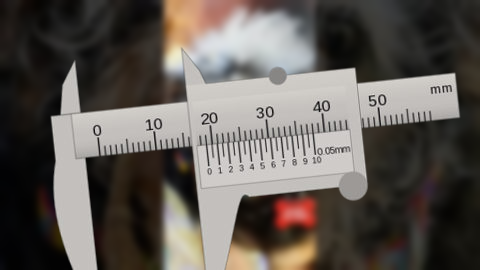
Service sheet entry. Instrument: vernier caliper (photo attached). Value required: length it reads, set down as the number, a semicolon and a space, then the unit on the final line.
19.0; mm
